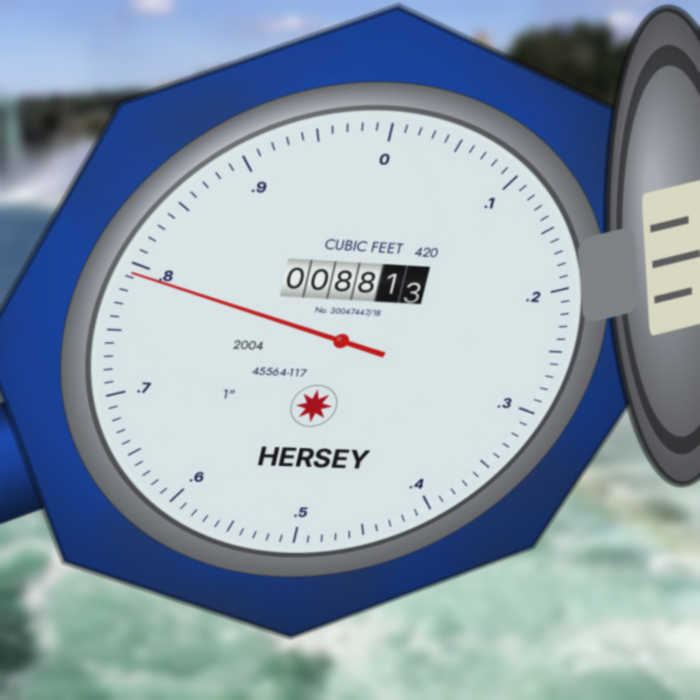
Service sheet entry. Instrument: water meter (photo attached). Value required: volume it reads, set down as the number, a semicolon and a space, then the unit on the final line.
8812.79; ft³
